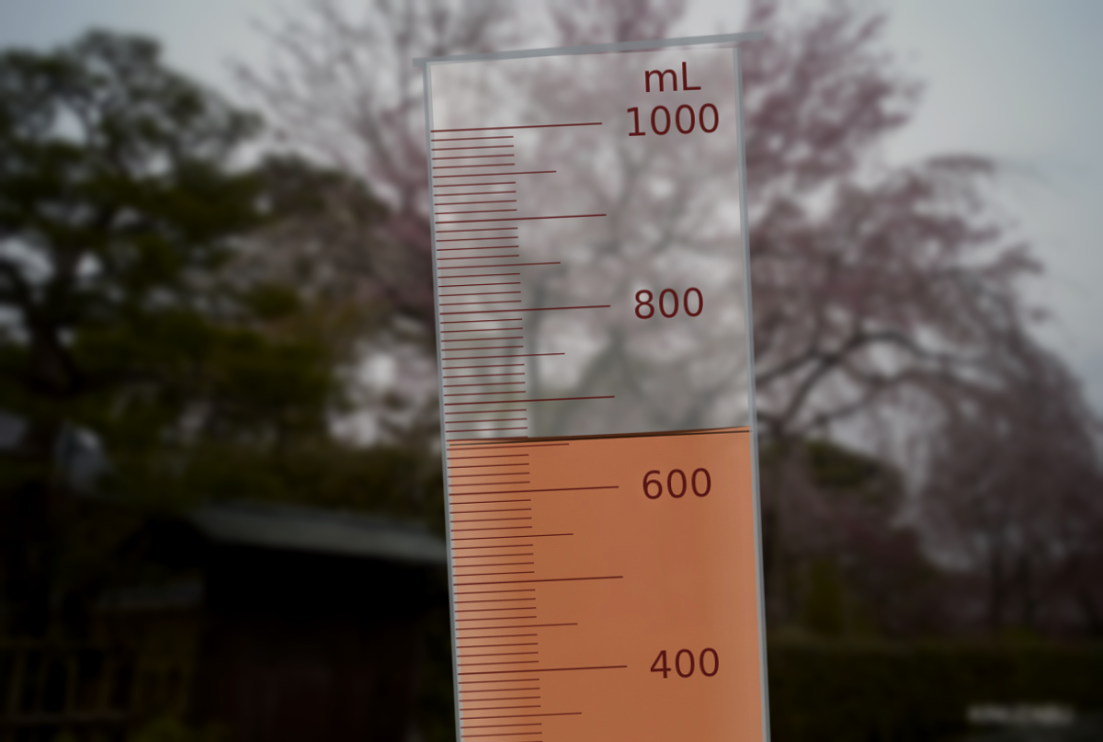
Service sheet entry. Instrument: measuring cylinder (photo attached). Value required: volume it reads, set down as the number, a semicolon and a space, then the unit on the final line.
655; mL
